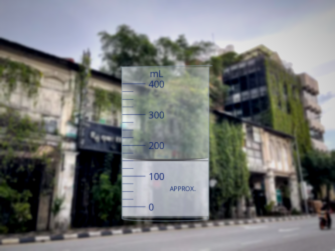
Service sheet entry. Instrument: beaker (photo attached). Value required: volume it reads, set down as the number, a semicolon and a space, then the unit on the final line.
150; mL
